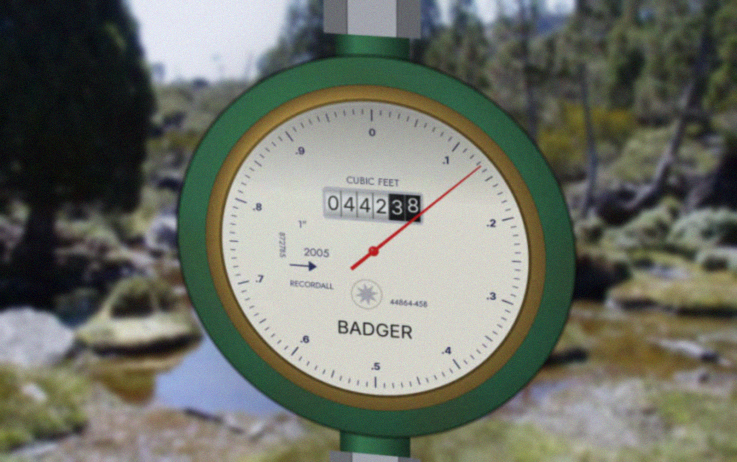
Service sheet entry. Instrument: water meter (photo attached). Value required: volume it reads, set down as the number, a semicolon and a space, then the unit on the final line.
44238.13; ft³
